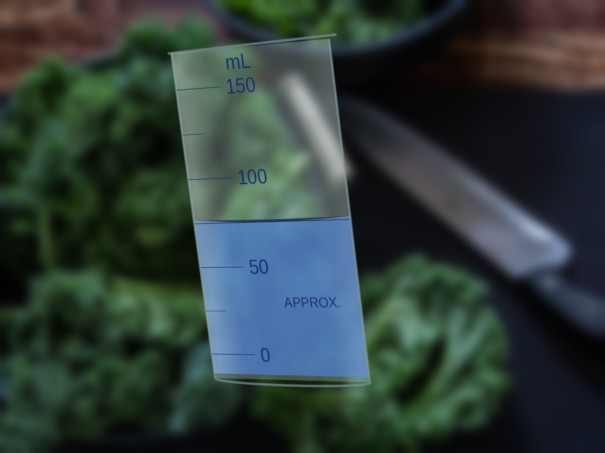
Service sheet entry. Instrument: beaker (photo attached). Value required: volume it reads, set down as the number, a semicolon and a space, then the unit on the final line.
75; mL
